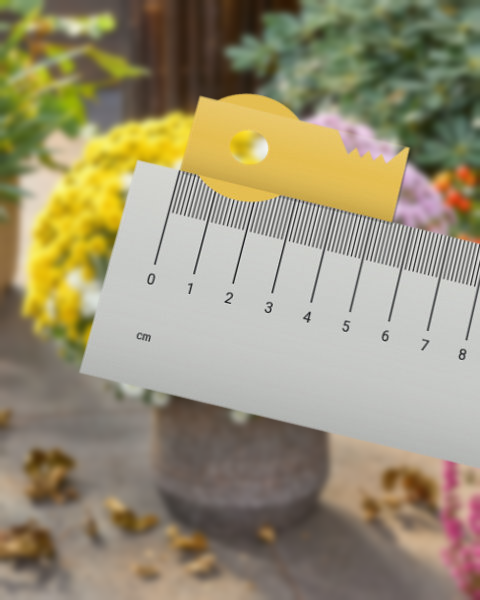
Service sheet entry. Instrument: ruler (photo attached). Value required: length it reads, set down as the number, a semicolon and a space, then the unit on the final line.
5.5; cm
